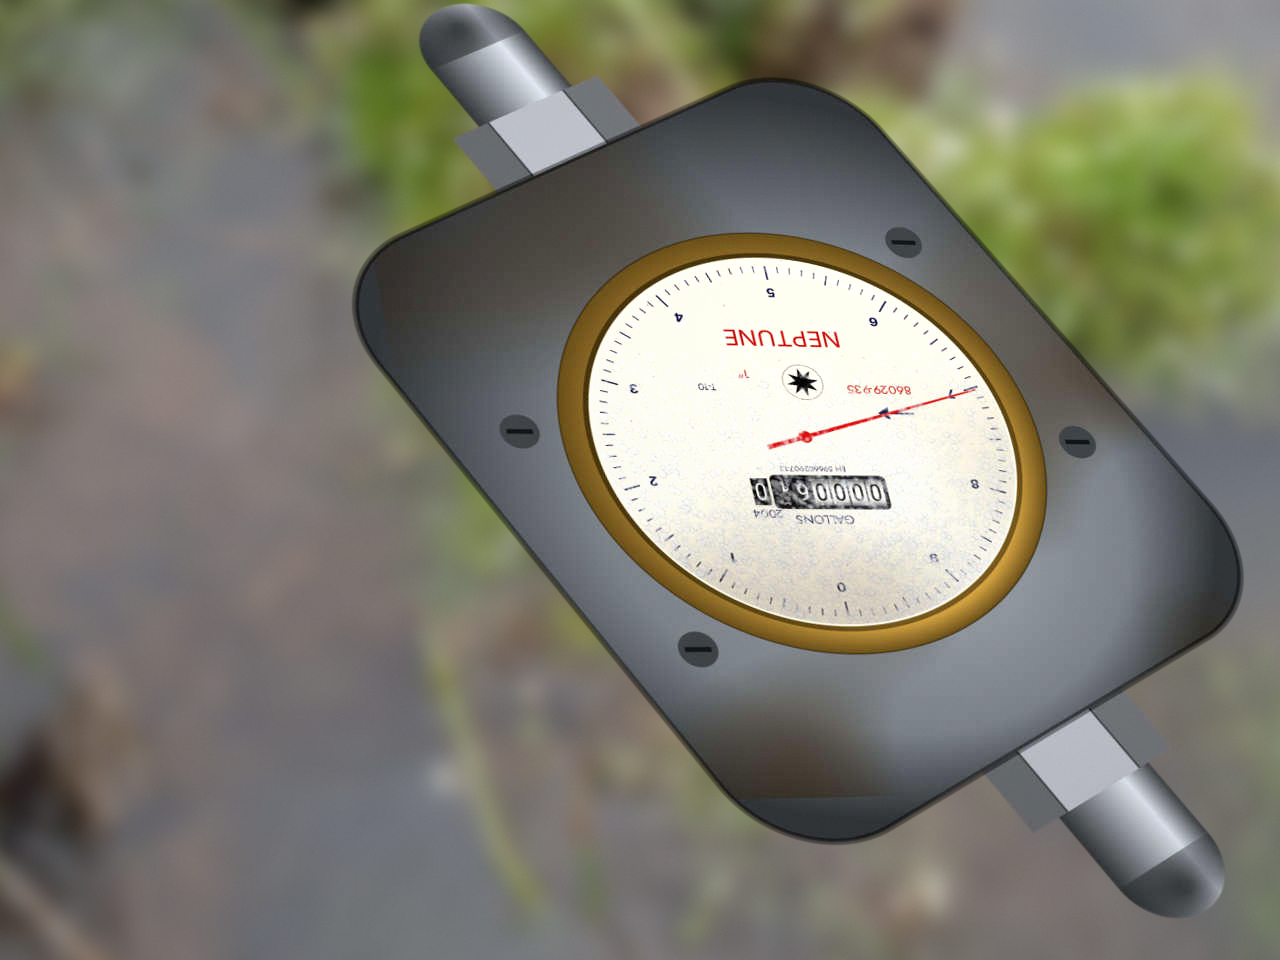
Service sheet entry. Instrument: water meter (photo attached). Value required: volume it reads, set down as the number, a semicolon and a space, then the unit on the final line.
607.0; gal
